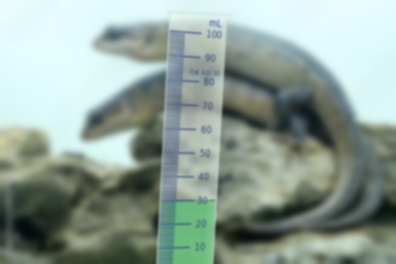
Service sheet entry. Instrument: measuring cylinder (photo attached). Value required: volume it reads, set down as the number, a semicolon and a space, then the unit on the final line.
30; mL
